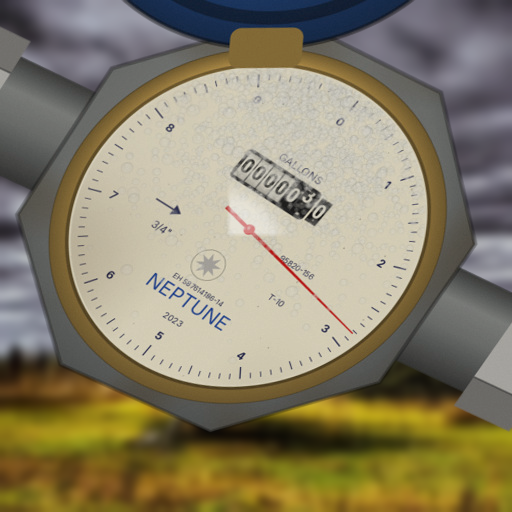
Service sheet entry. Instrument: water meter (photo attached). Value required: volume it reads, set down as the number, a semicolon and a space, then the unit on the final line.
32.8; gal
